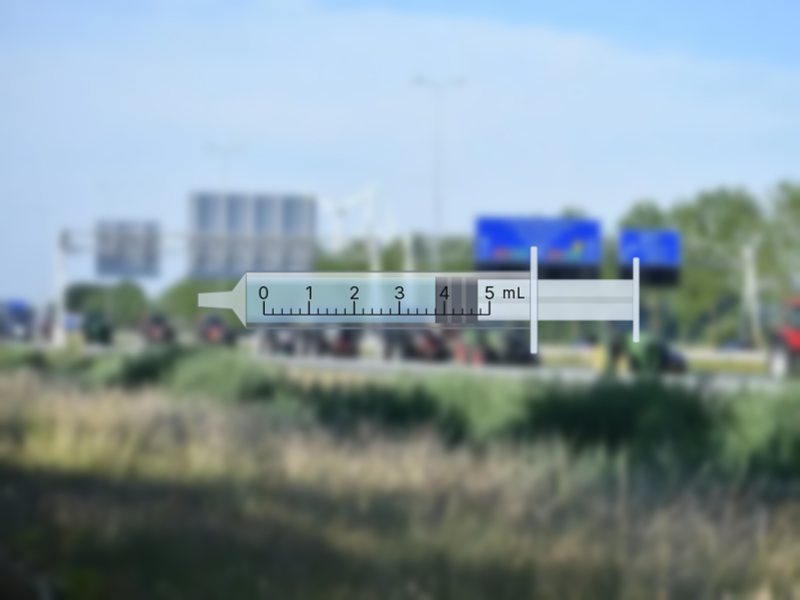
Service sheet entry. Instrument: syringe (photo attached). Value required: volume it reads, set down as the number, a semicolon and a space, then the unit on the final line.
3.8; mL
